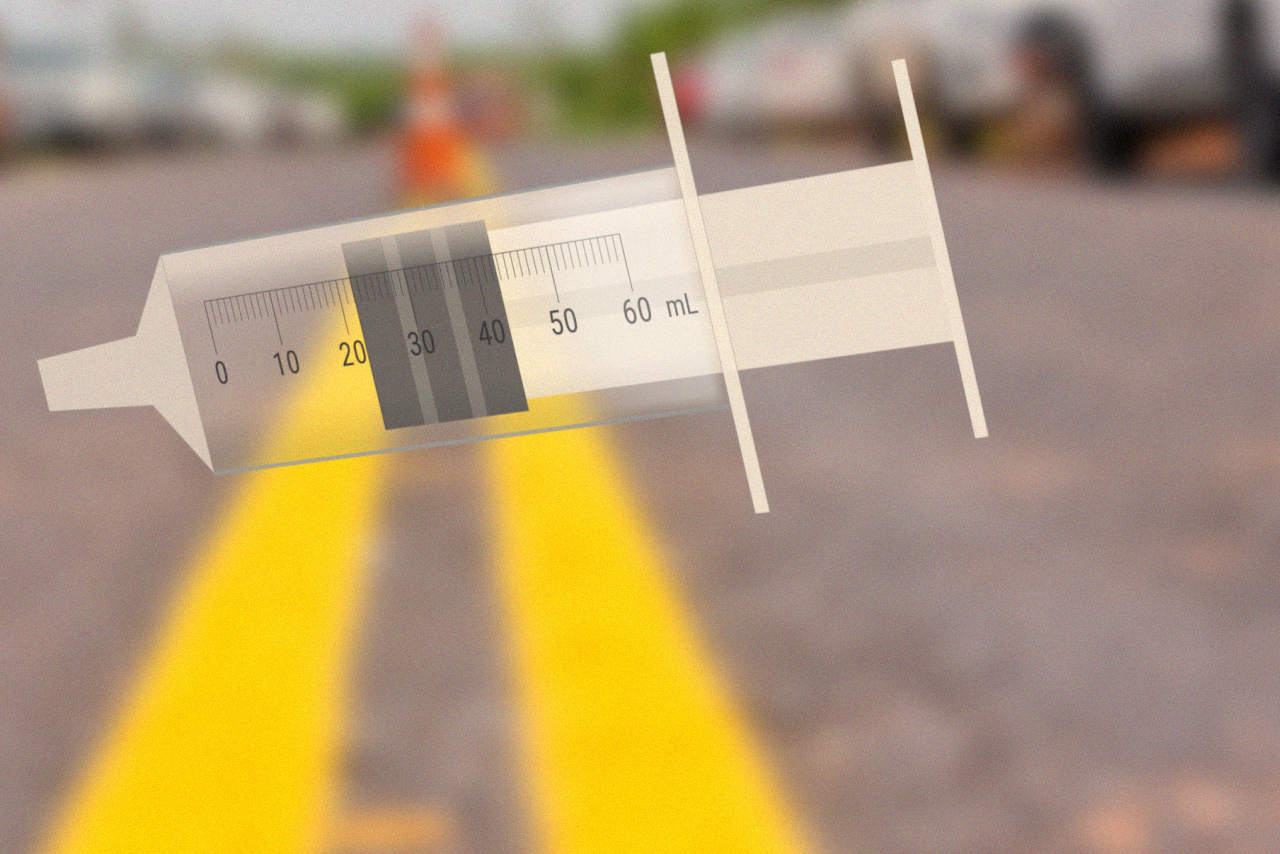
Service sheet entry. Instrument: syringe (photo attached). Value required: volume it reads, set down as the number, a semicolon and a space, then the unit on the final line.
22; mL
